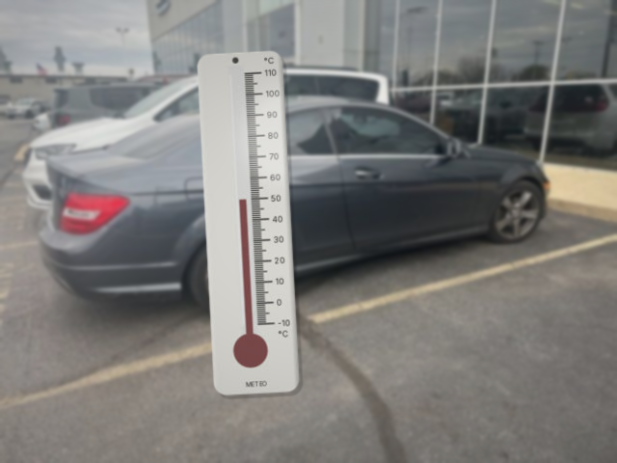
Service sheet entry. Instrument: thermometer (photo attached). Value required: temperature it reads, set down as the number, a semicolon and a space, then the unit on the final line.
50; °C
